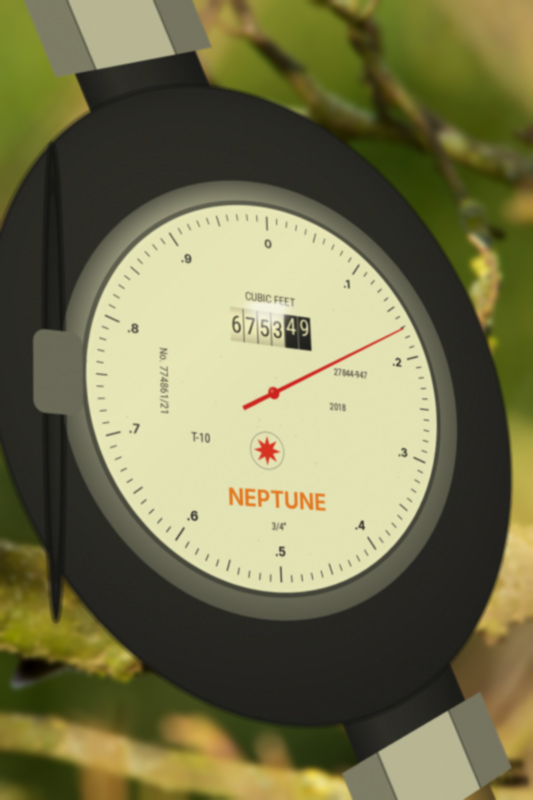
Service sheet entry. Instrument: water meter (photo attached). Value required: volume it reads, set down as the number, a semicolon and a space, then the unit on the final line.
675349.17; ft³
